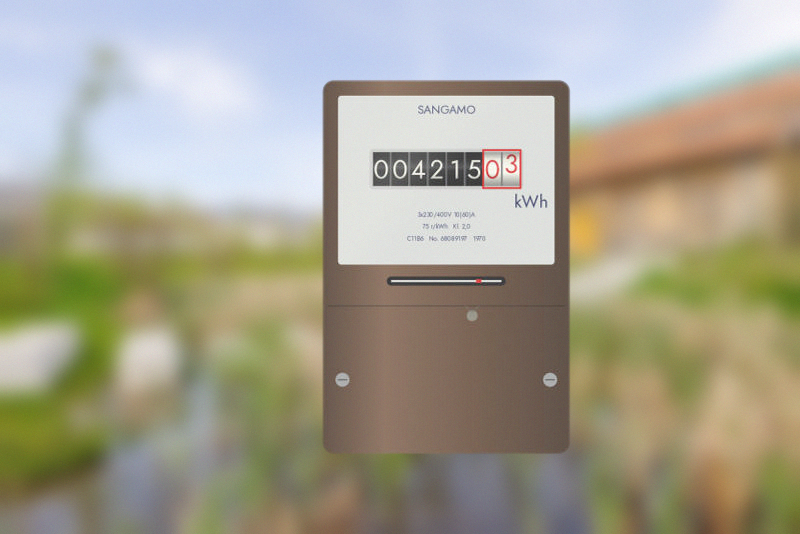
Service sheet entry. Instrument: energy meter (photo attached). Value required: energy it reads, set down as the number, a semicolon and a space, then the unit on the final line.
4215.03; kWh
